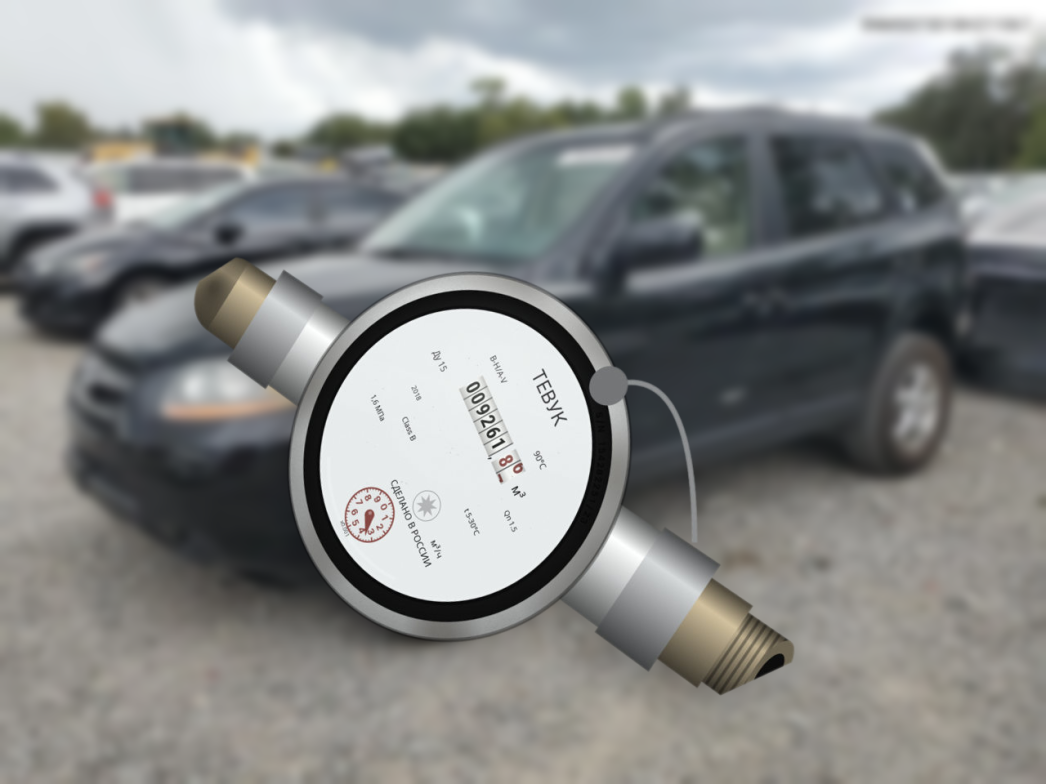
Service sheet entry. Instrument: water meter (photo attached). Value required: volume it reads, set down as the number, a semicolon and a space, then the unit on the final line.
9261.863; m³
